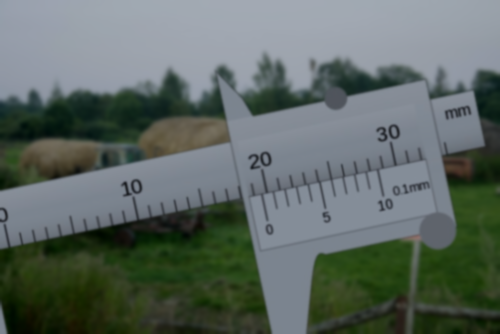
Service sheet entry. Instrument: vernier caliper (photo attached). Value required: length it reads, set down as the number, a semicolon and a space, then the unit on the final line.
19.6; mm
